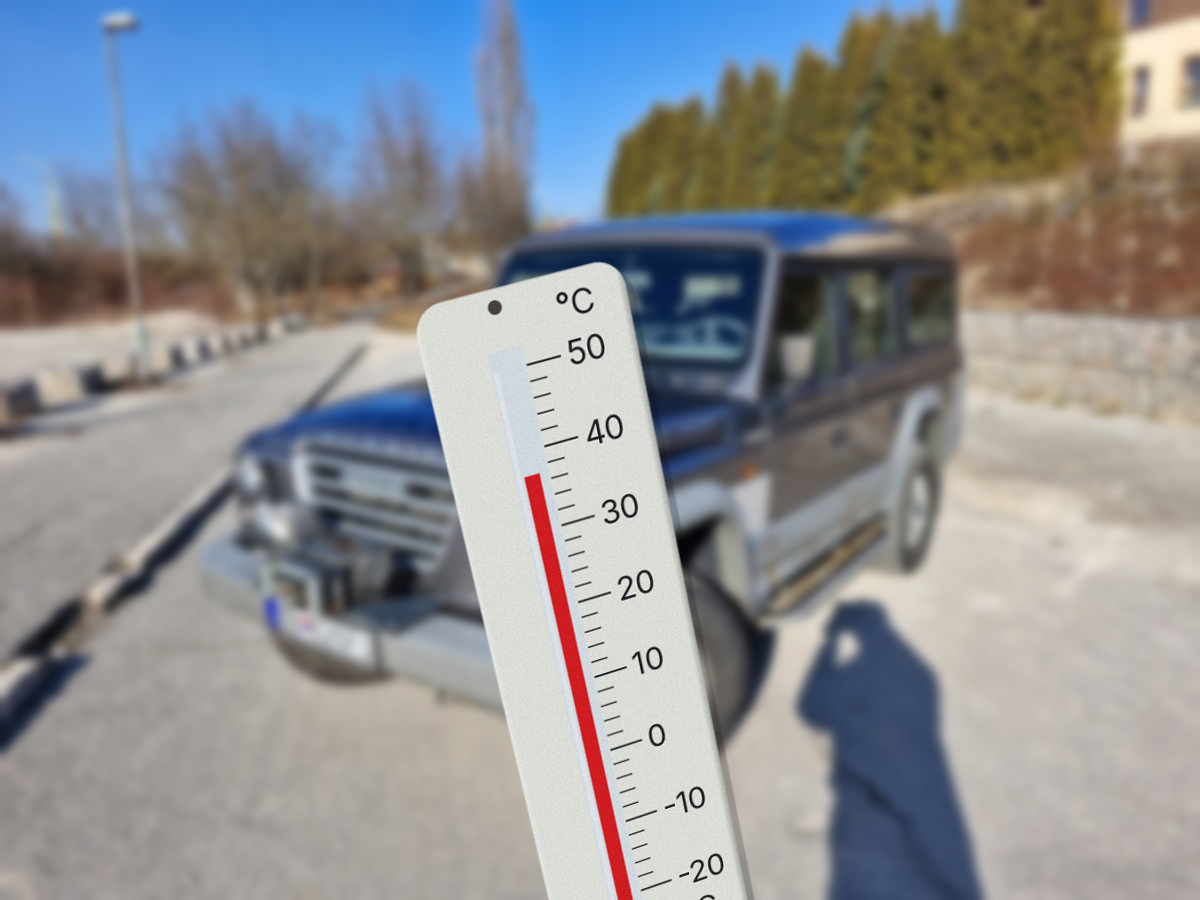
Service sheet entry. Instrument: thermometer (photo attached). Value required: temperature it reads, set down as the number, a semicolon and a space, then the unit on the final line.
37; °C
